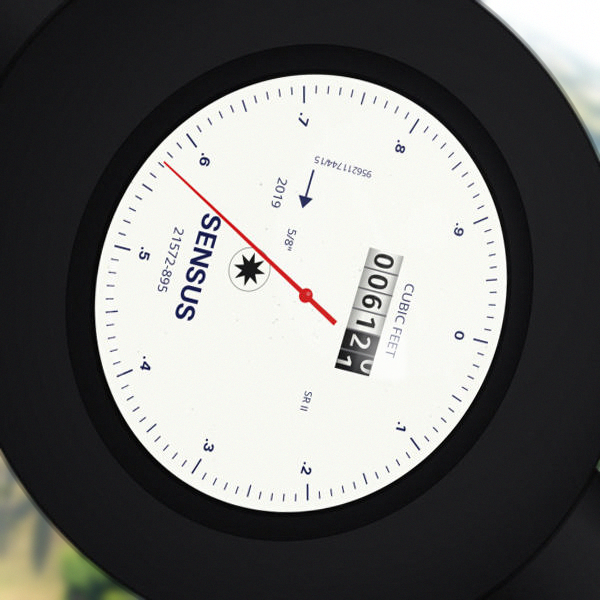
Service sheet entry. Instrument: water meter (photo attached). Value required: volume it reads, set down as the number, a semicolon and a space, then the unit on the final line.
6120.57; ft³
